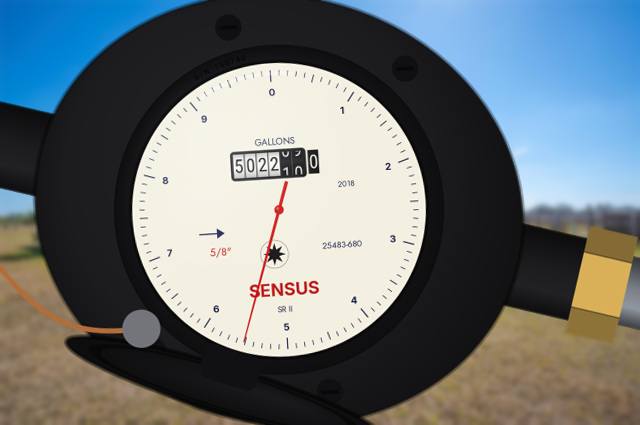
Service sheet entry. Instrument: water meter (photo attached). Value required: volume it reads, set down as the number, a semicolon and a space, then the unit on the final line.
5022095.5; gal
